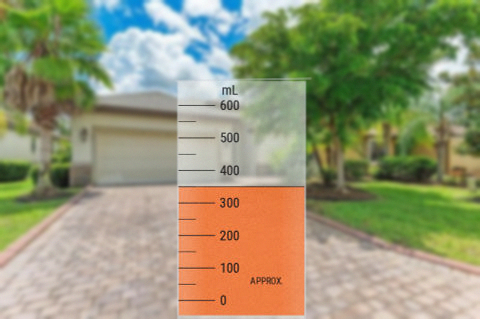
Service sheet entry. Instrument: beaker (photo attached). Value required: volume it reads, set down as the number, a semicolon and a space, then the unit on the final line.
350; mL
